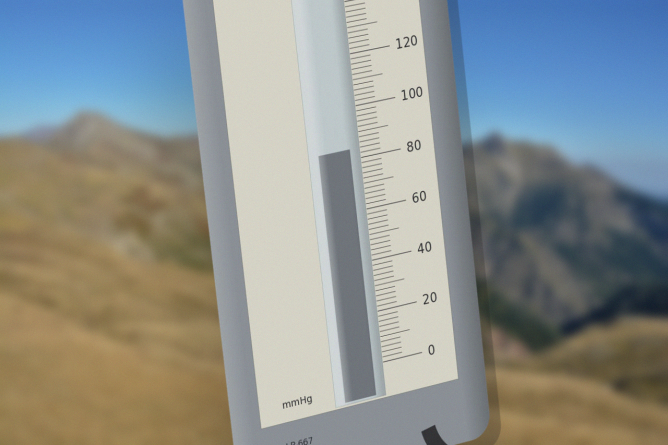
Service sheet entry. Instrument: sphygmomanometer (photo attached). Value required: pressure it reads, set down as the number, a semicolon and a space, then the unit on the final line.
84; mmHg
